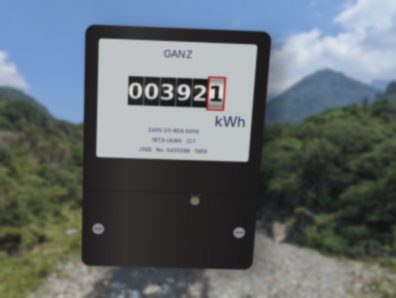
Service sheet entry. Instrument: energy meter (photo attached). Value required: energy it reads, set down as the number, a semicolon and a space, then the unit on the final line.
392.1; kWh
